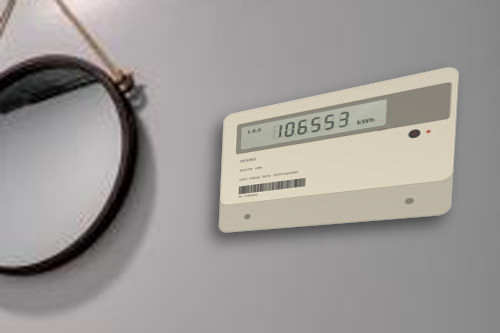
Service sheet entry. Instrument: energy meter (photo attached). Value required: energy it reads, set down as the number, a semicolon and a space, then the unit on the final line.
106553; kWh
